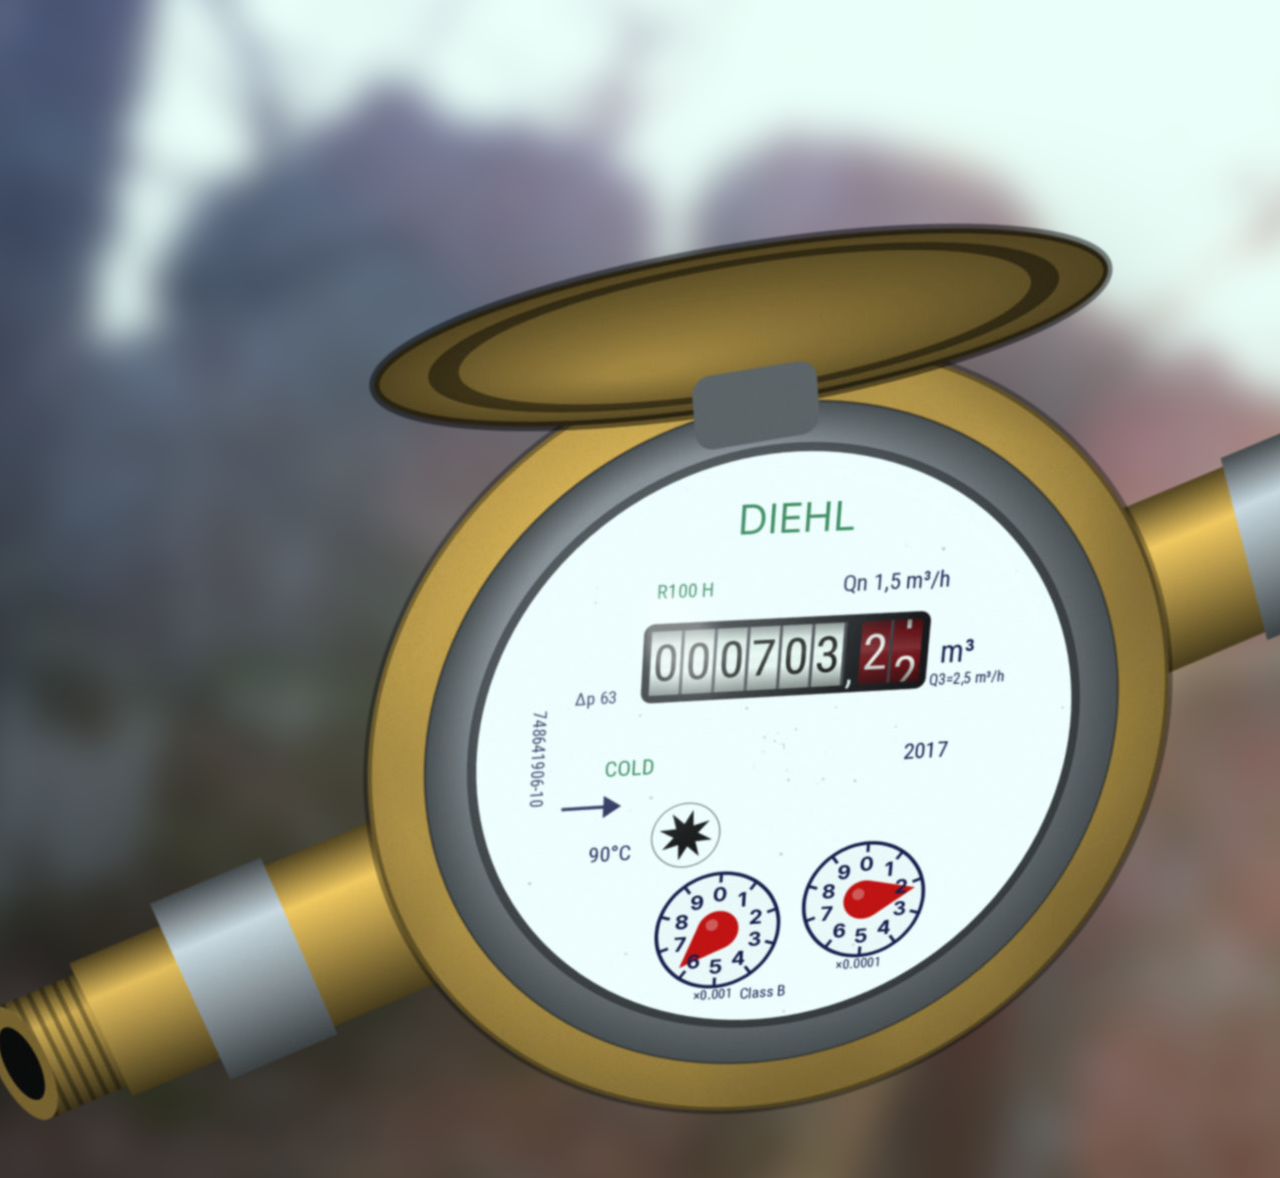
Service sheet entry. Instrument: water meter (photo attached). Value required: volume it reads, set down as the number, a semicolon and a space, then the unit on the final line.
703.2162; m³
